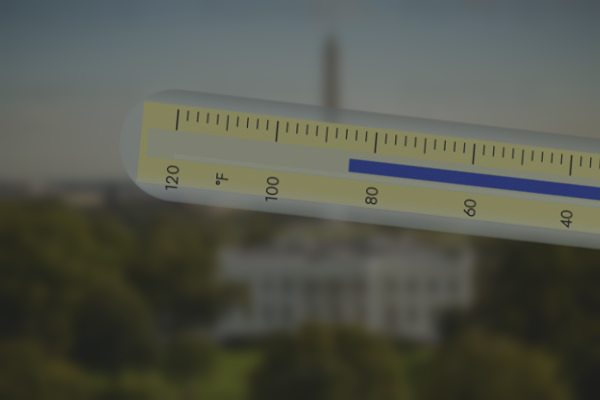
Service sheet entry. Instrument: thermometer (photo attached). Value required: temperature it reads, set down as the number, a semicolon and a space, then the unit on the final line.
85; °F
